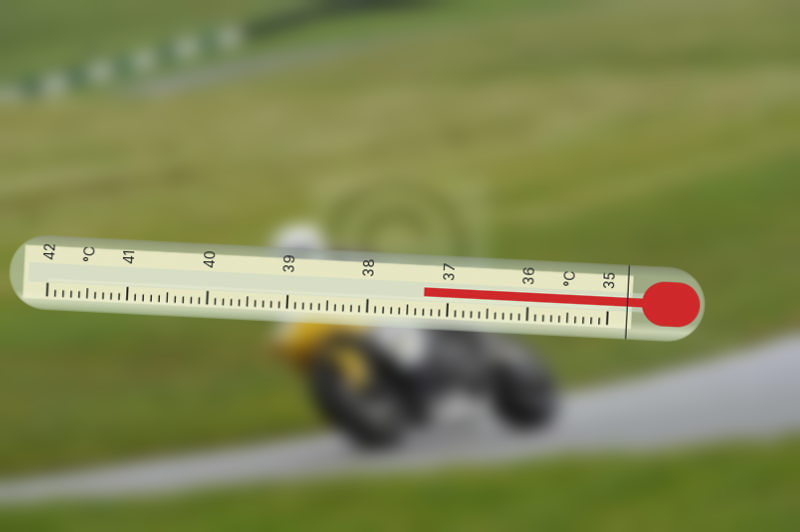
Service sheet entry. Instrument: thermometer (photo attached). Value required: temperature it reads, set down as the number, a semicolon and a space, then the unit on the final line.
37.3; °C
